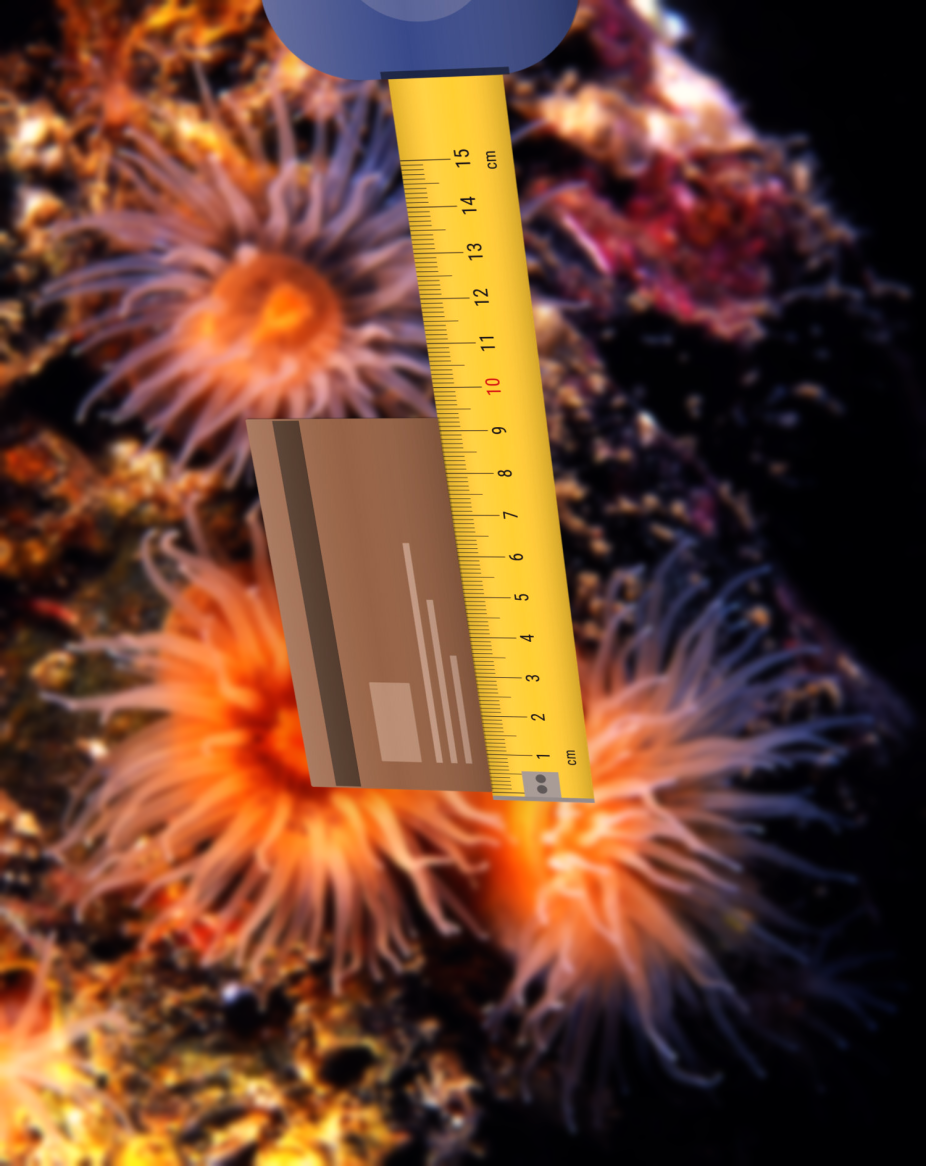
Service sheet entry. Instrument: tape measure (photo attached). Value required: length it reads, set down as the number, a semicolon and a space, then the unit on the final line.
9.3; cm
